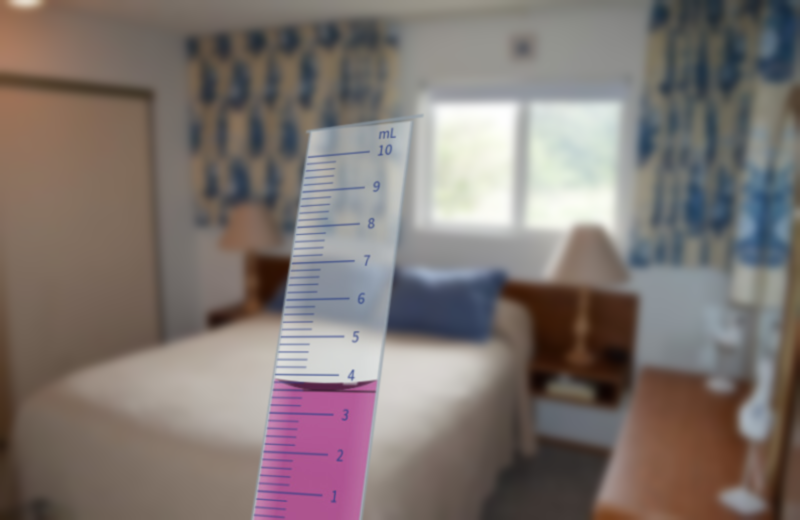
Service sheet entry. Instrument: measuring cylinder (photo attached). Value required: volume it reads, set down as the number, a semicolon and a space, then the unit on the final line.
3.6; mL
